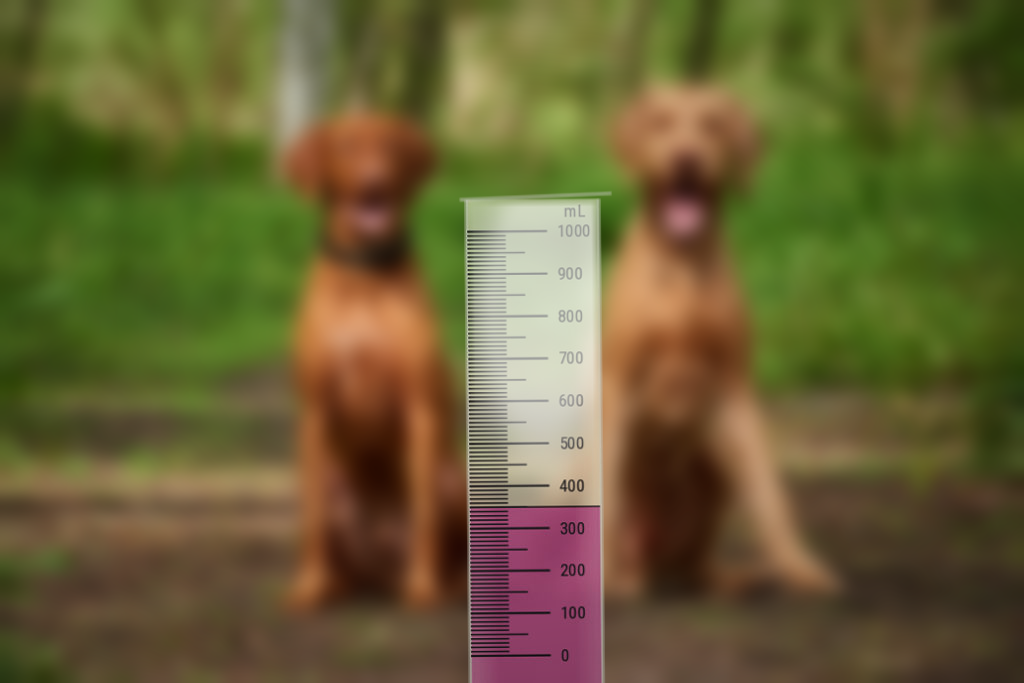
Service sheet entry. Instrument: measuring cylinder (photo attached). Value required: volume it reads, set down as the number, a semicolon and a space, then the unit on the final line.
350; mL
